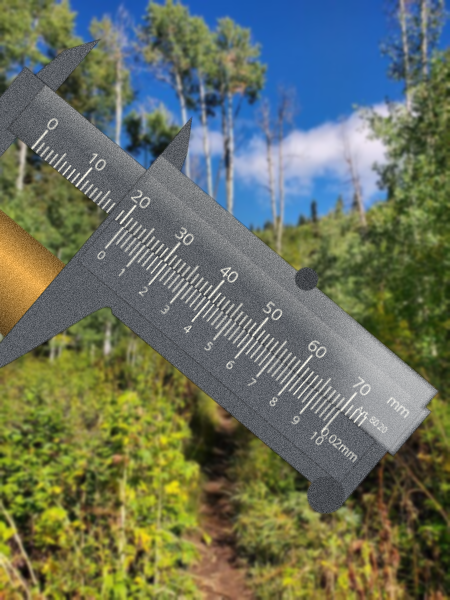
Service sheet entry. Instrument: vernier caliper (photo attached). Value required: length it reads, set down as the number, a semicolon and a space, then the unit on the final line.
20.8; mm
